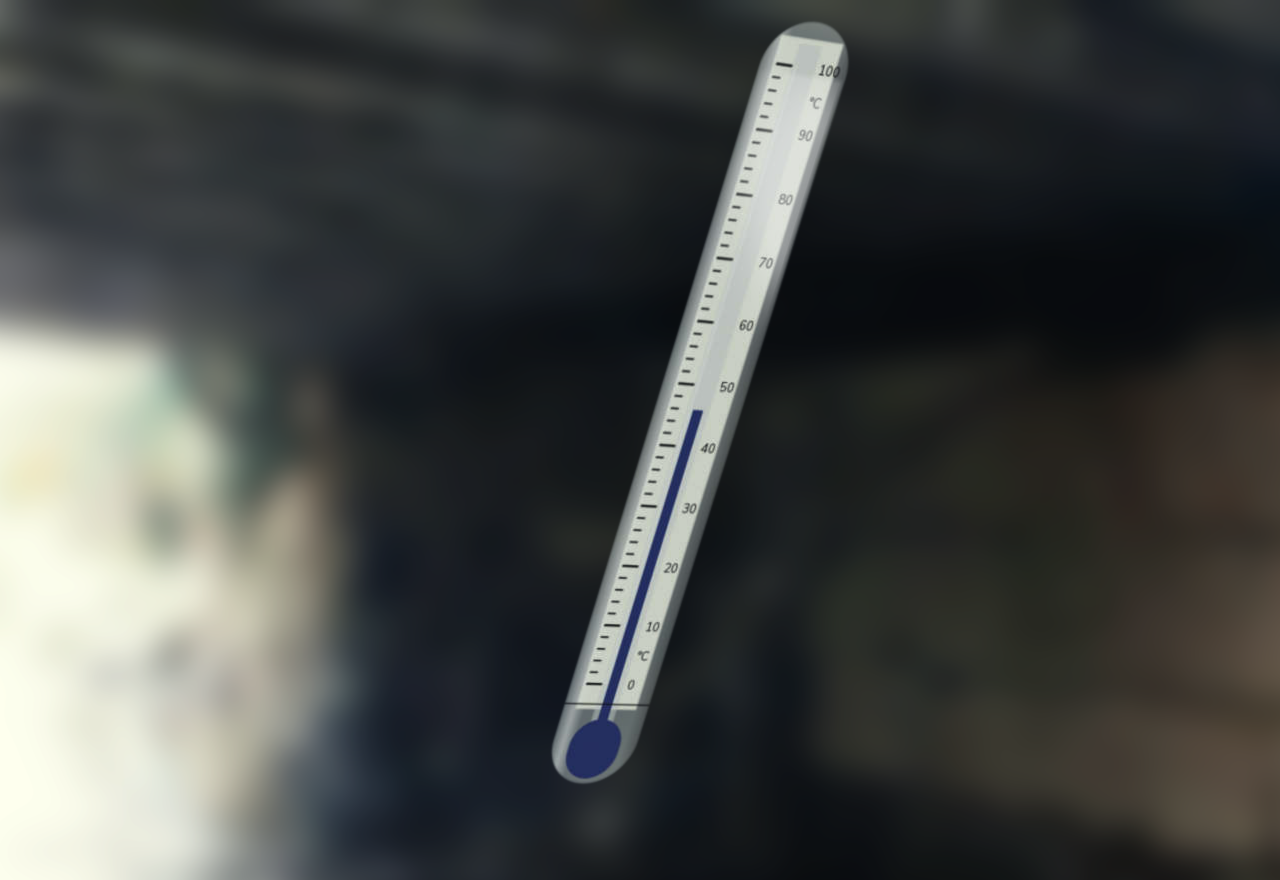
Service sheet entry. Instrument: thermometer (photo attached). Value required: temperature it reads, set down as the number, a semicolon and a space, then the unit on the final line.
46; °C
